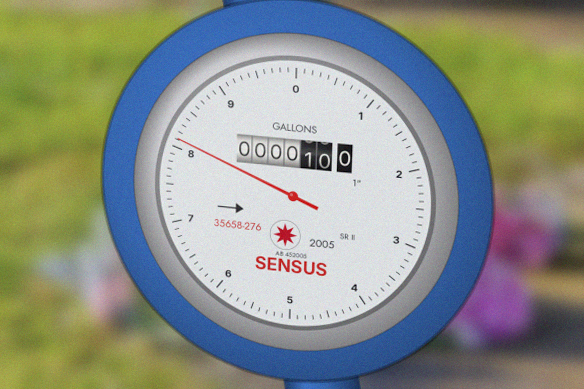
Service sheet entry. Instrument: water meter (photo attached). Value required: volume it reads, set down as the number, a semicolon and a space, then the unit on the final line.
98.1; gal
